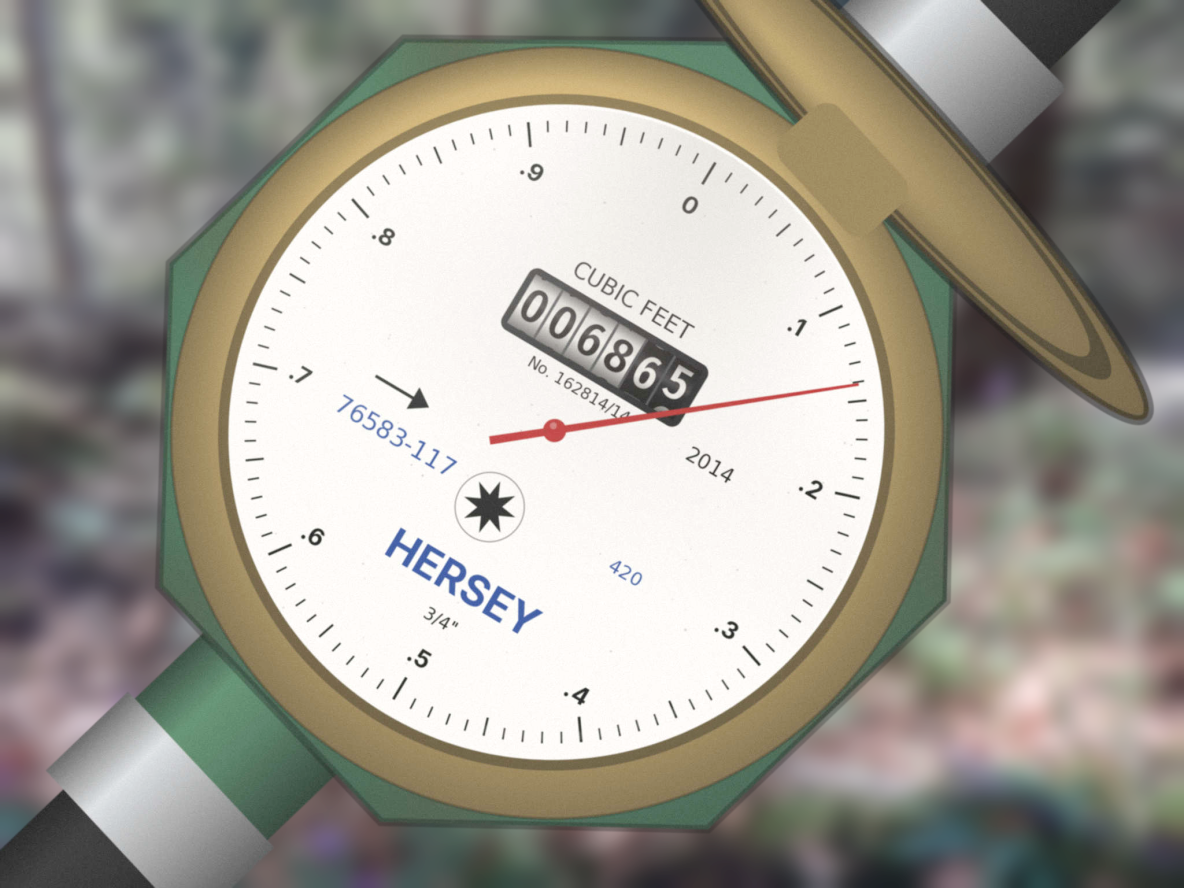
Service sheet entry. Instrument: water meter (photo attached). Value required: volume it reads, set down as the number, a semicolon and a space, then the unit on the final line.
6865.14; ft³
